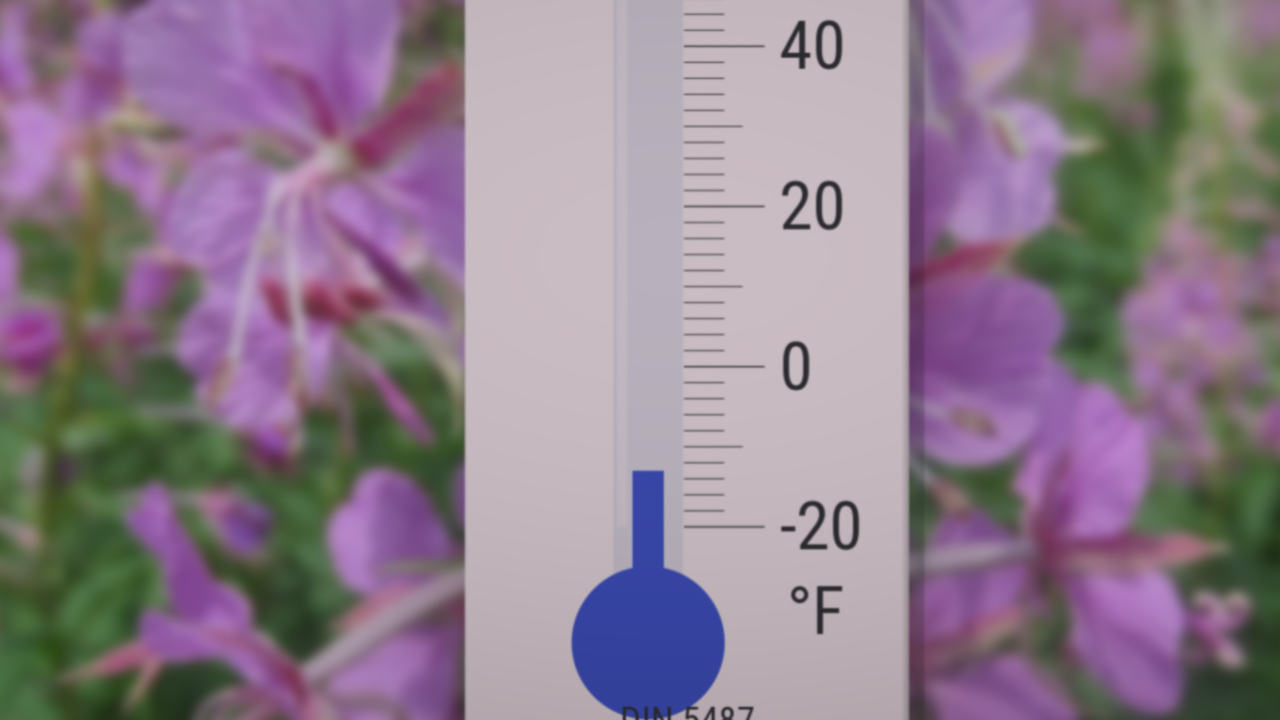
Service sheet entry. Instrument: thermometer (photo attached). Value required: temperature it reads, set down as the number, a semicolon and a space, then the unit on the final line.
-13; °F
